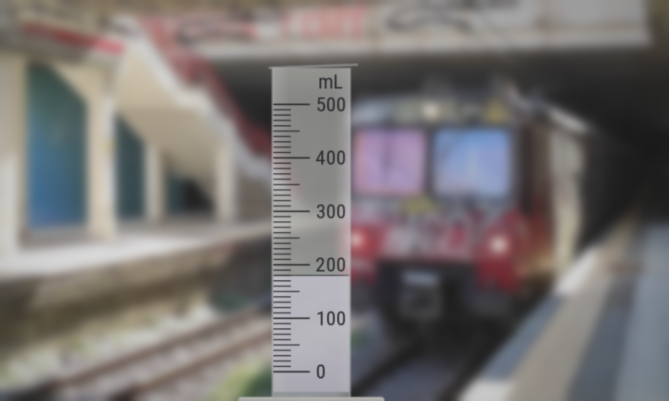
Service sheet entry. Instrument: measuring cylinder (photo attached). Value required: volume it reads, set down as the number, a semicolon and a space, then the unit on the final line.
180; mL
